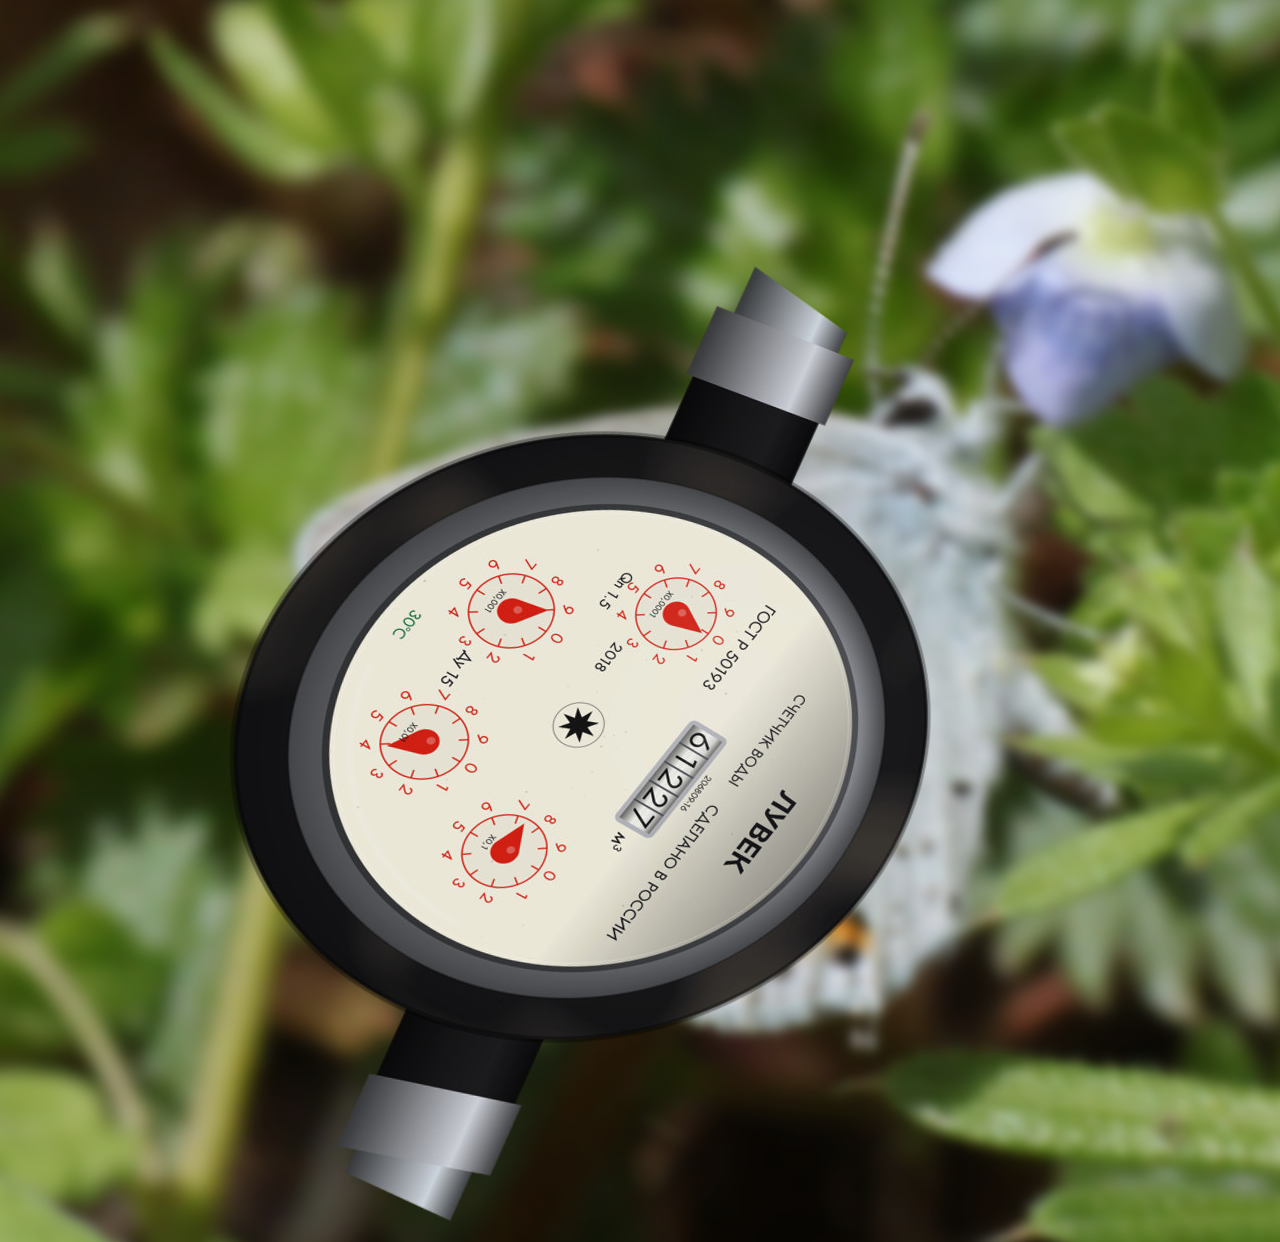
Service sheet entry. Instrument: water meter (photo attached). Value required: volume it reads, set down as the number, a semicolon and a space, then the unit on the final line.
61227.7390; m³
